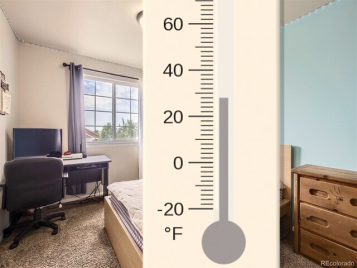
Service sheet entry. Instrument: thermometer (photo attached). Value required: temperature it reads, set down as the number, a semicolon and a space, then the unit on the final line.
28; °F
